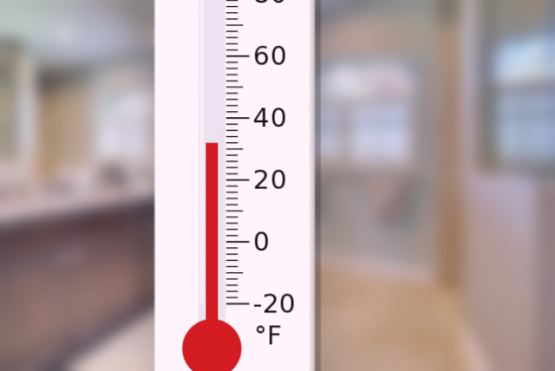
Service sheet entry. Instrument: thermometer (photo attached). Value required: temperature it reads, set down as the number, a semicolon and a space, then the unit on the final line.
32; °F
